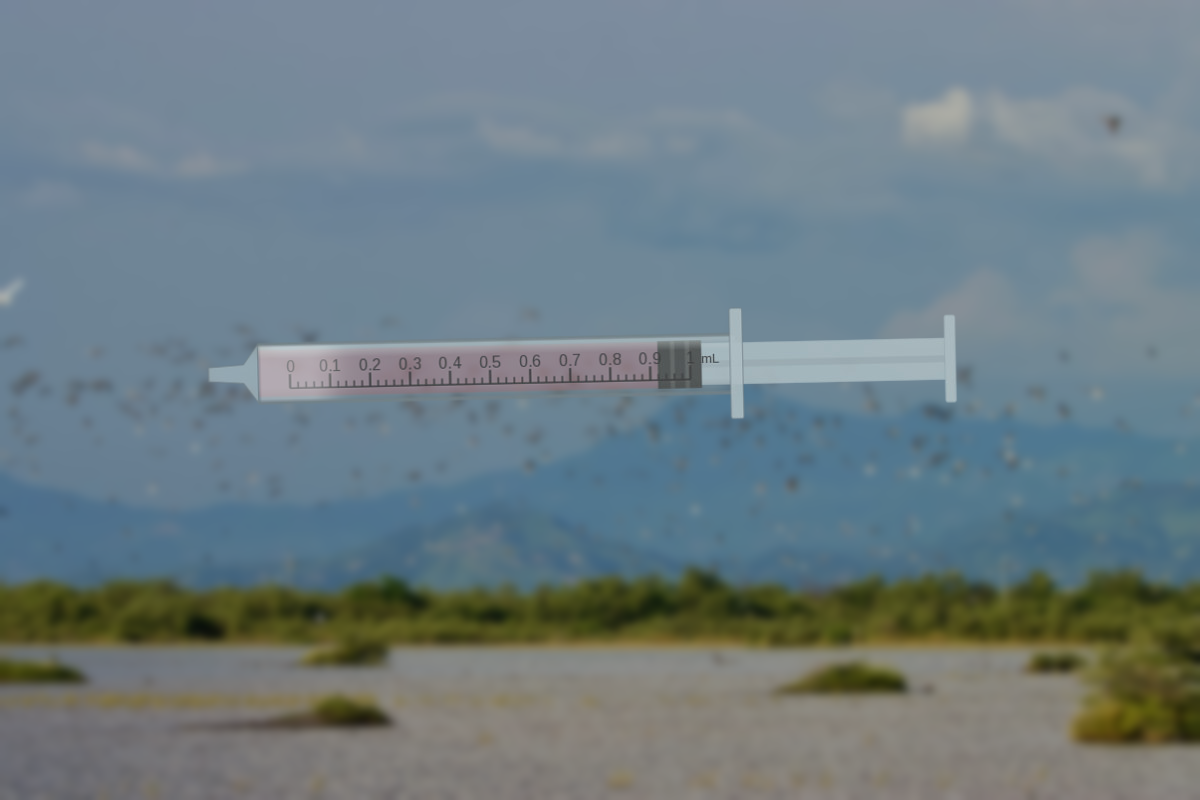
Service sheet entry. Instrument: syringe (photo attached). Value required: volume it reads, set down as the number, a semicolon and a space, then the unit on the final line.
0.92; mL
